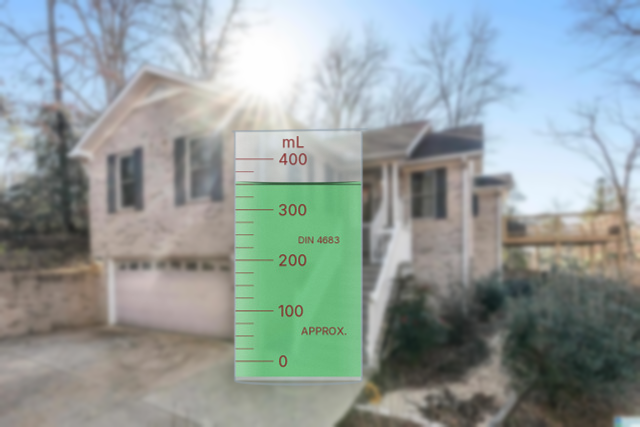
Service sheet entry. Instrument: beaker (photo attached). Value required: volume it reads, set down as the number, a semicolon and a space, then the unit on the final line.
350; mL
